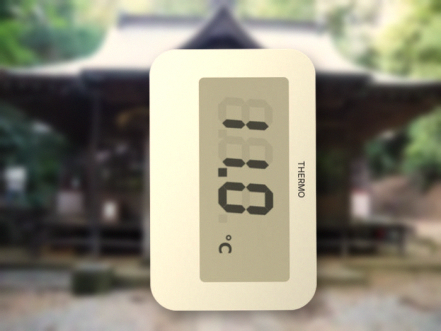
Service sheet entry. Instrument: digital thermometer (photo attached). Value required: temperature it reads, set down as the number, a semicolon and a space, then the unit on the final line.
11.0; °C
